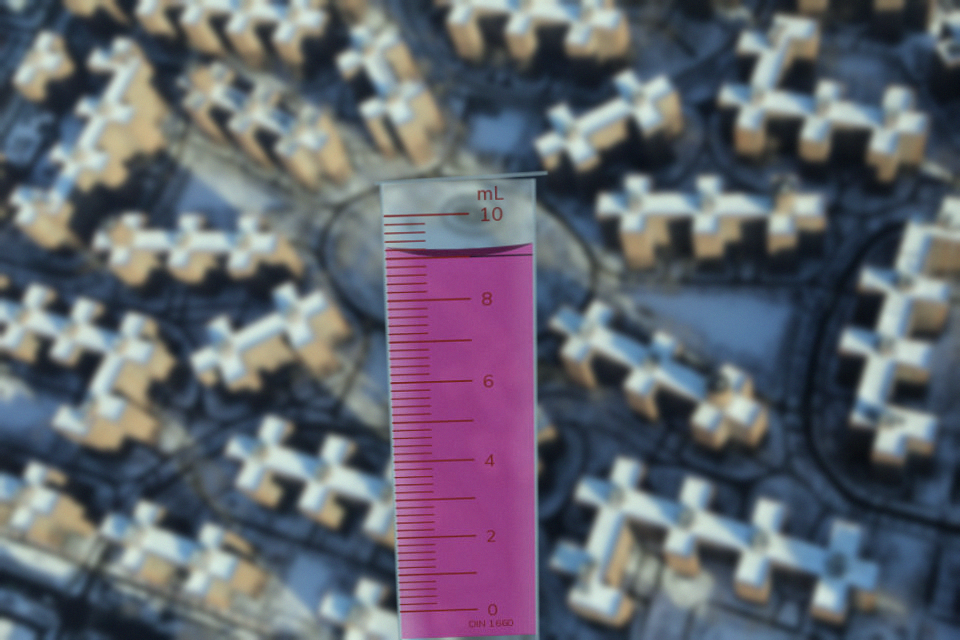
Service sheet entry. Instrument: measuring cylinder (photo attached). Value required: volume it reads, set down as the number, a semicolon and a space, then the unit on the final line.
9; mL
